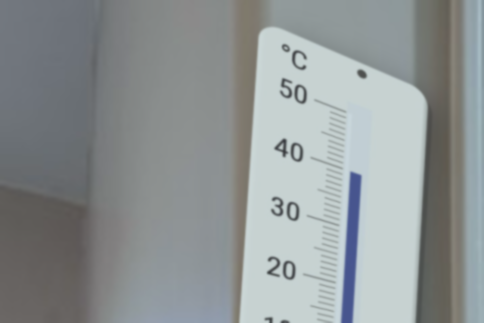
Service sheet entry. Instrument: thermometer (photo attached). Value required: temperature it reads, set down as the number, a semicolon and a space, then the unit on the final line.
40; °C
